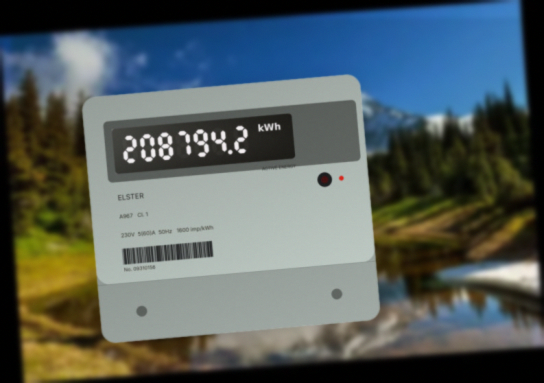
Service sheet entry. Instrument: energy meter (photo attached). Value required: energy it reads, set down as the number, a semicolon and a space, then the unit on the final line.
208794.2; kWh
